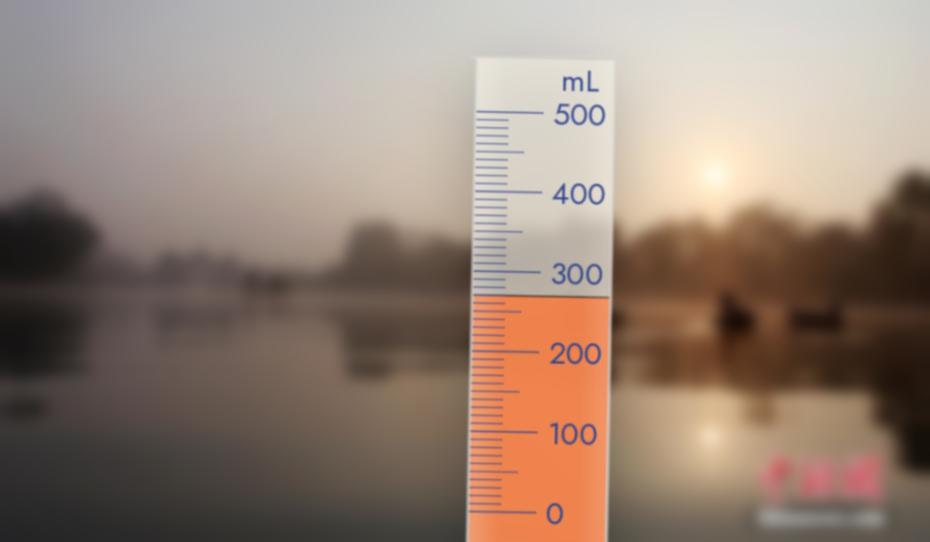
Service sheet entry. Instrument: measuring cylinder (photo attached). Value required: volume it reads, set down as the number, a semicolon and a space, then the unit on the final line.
270; mL
